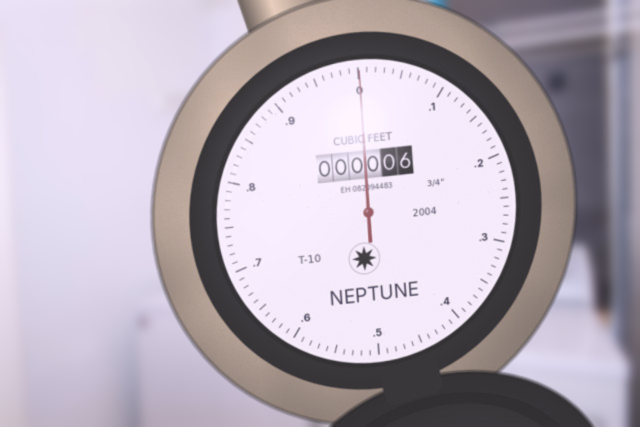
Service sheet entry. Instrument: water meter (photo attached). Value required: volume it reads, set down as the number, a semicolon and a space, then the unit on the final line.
6.00; ft³
